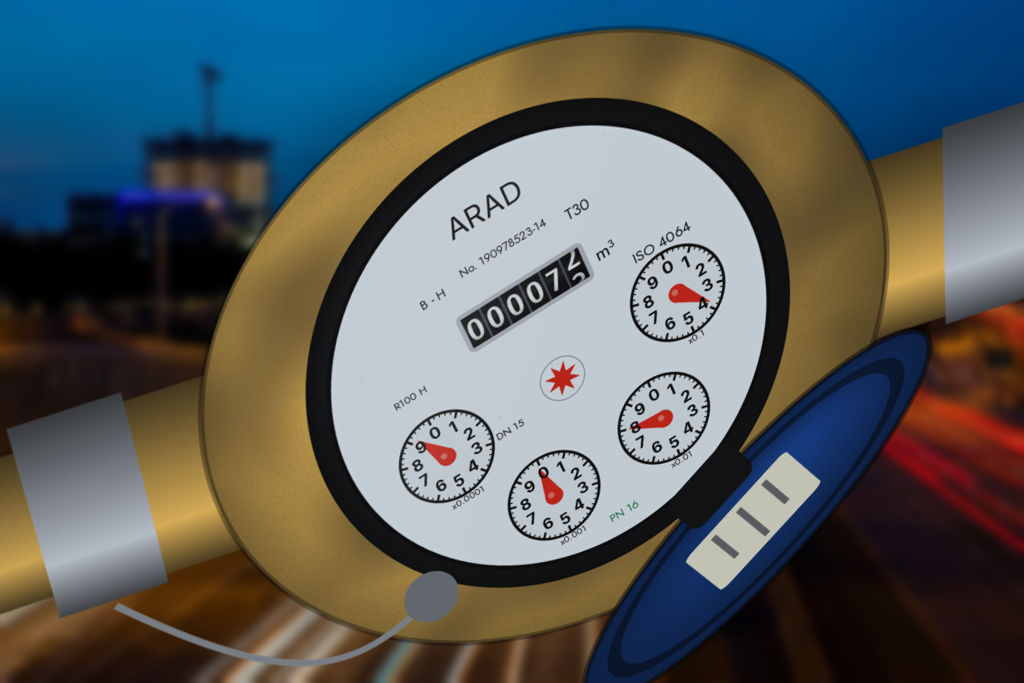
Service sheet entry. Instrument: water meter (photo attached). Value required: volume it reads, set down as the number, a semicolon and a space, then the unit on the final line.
72.3799; m³
